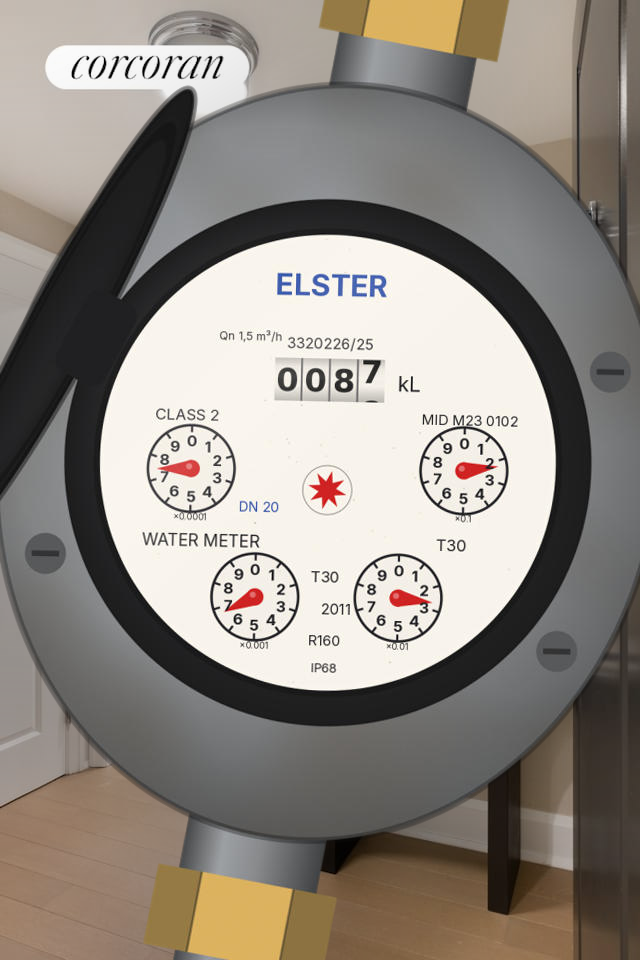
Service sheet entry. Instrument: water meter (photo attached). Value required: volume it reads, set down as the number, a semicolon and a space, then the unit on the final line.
87.2267; kL
